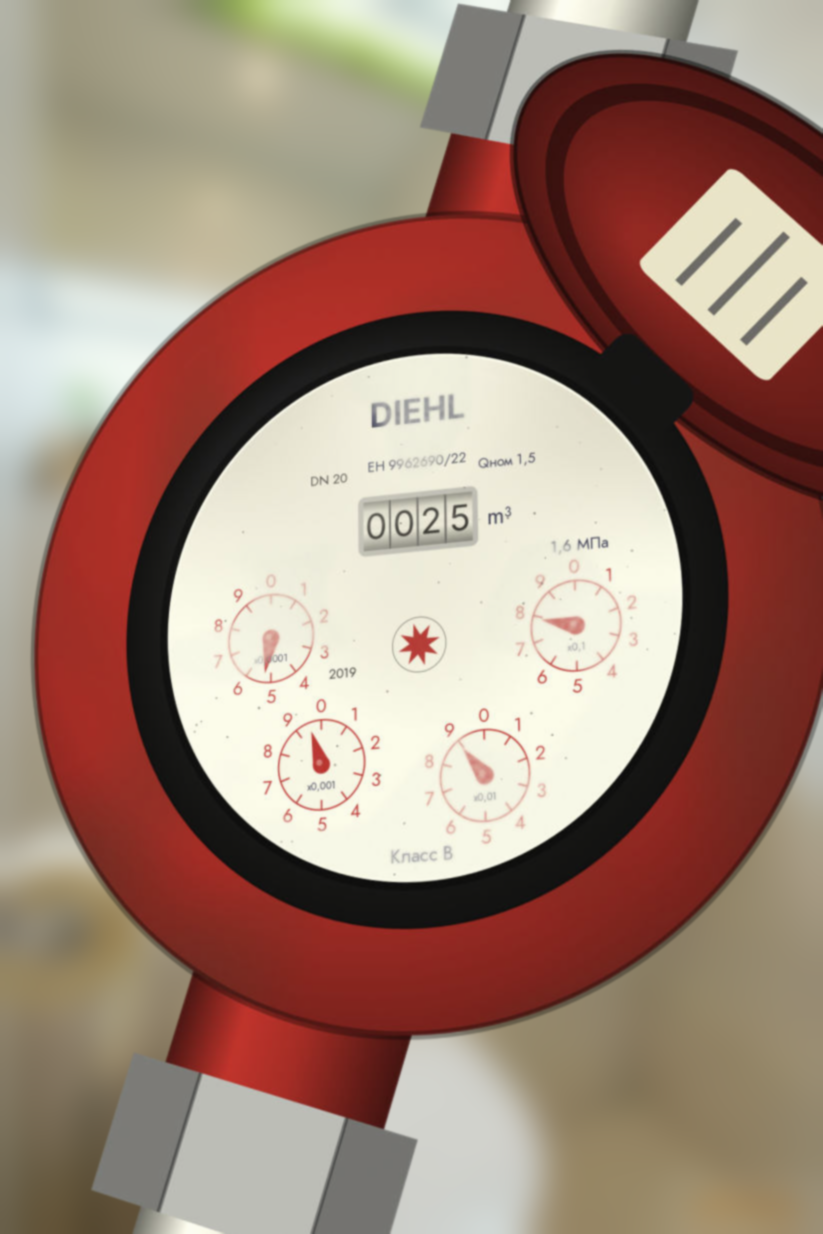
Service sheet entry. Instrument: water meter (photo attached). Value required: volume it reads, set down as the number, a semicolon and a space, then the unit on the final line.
25.7895; m³
